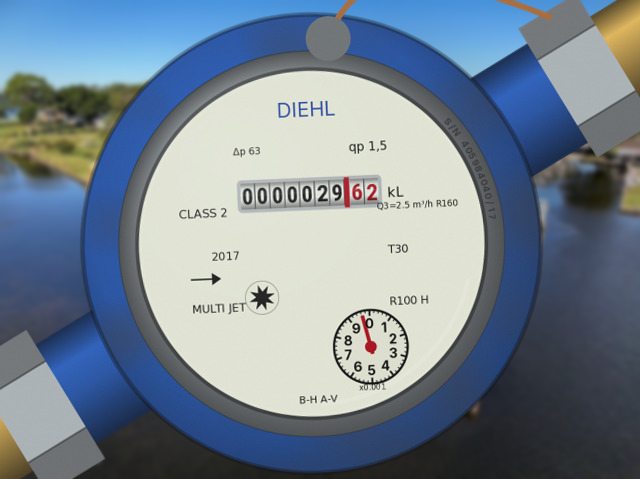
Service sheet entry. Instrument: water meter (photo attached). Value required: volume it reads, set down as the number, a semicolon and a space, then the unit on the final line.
29.619; kL
